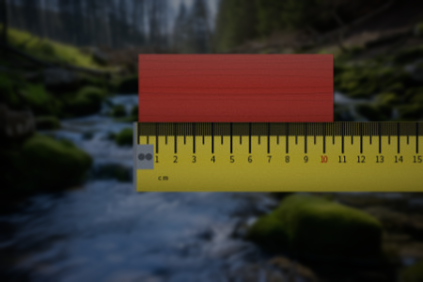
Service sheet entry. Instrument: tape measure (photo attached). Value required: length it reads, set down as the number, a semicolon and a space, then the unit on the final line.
10.5; cm
